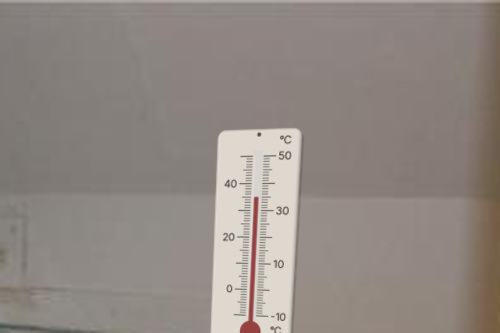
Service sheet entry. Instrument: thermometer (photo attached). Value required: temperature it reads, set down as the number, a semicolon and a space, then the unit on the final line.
35; °C
